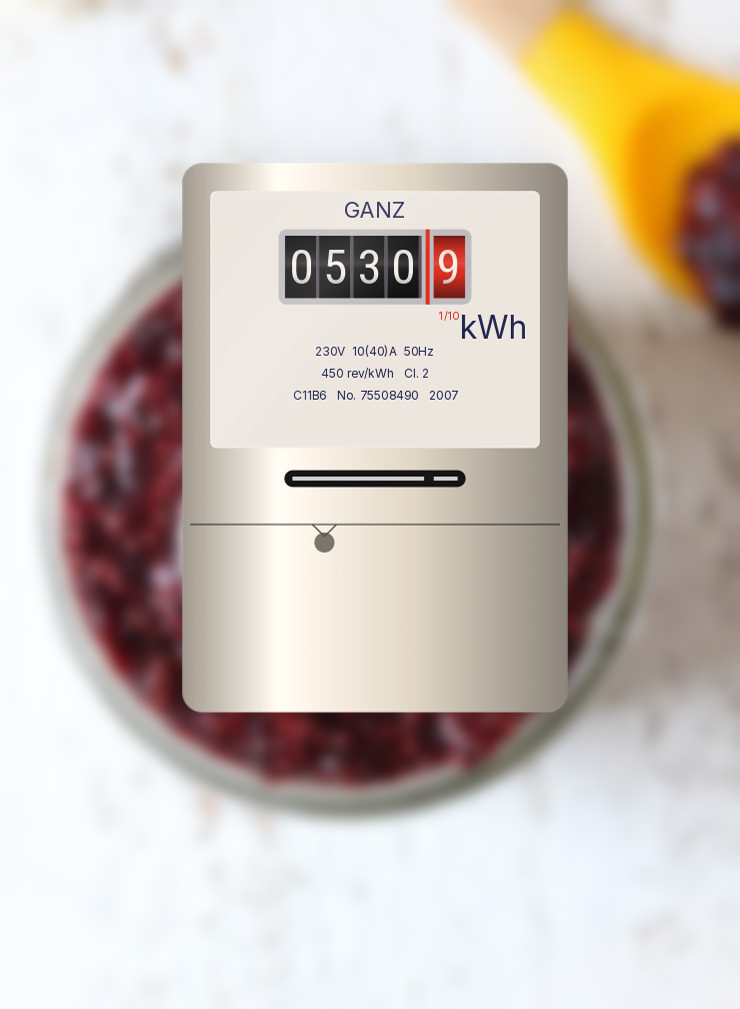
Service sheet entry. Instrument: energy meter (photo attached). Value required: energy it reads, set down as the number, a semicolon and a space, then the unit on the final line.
530.9; kWh
